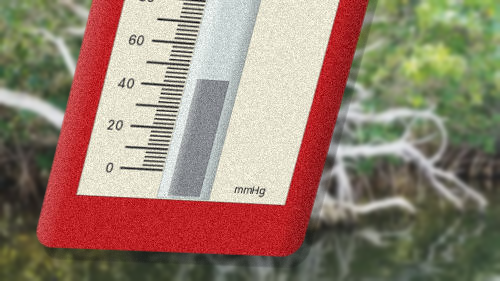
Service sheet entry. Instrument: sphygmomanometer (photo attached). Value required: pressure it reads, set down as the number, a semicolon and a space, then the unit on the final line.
44; mmHg
